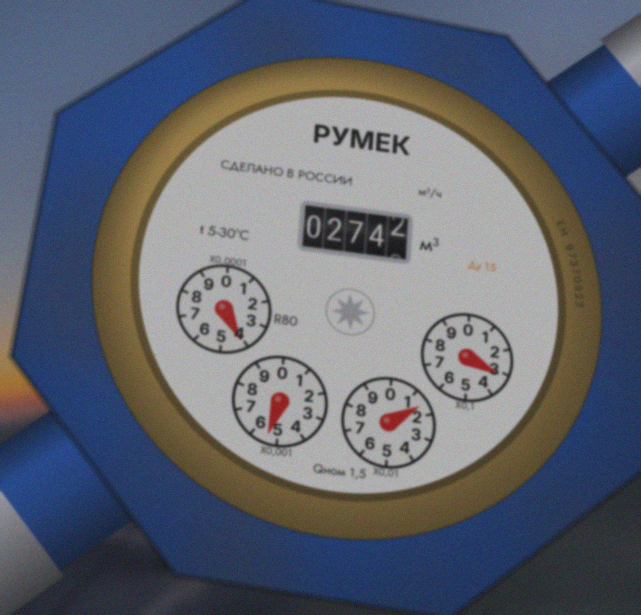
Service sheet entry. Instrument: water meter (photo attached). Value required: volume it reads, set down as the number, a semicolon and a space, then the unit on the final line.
2742.3154; m³
